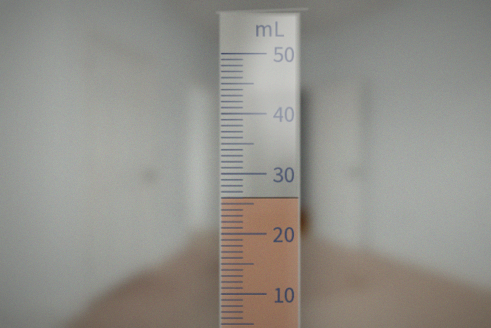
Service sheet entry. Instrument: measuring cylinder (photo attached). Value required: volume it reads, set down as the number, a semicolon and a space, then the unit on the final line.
26; mL
